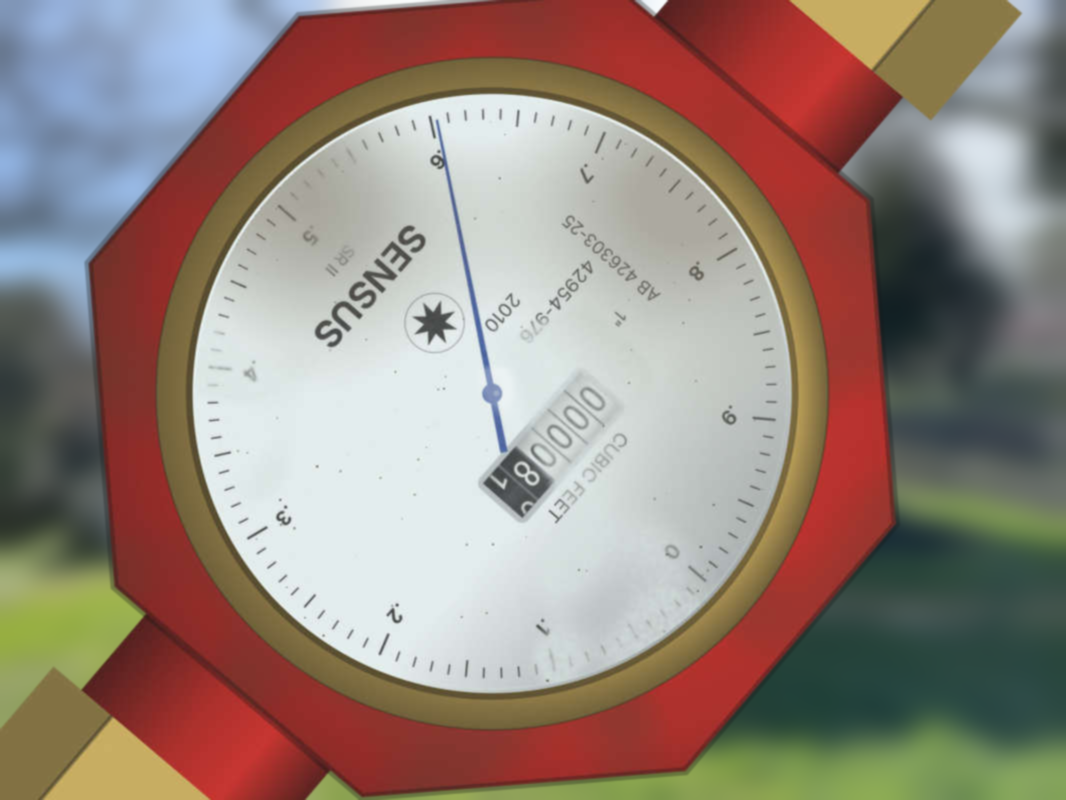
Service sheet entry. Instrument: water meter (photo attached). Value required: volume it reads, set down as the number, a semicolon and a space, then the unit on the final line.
80.60; ft³
